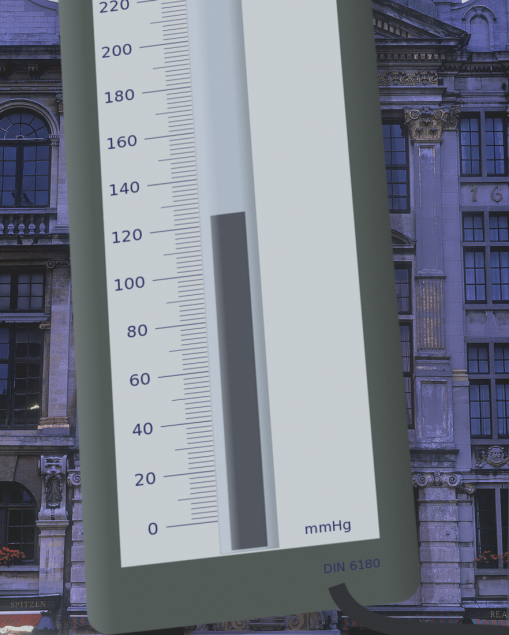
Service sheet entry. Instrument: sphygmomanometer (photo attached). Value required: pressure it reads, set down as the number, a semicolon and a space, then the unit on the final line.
124; mmHg
